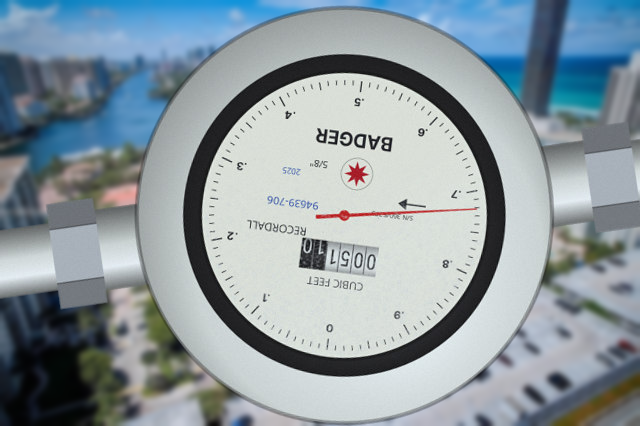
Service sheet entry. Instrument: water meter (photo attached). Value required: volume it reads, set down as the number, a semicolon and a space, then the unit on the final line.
5109.72; ft³
